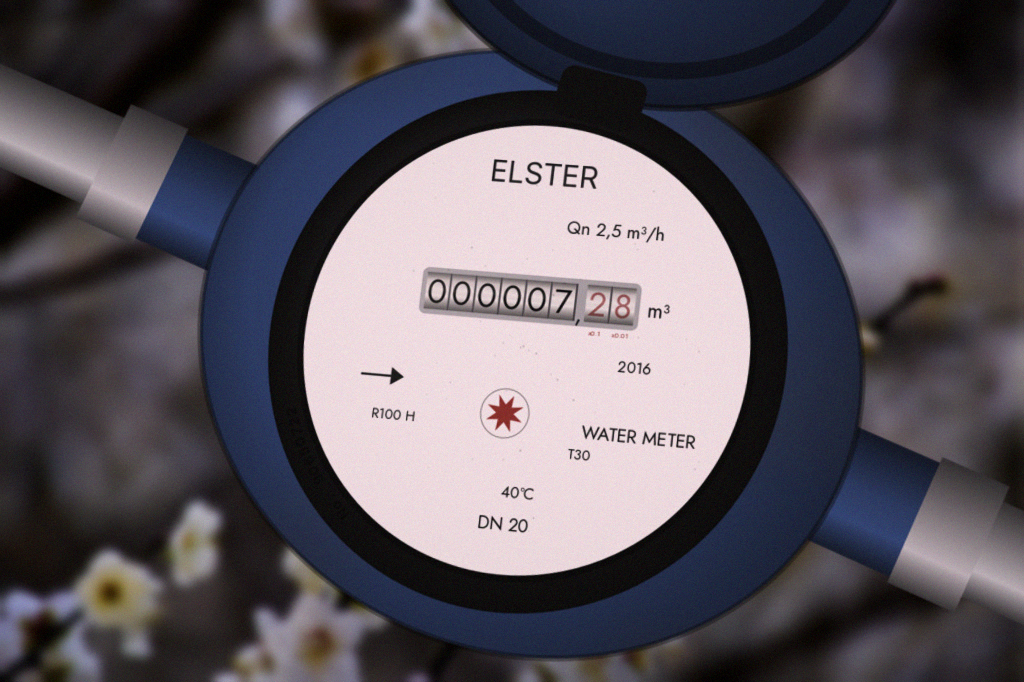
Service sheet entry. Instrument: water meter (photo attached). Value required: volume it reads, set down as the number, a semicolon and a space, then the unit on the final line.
7.28; m³
